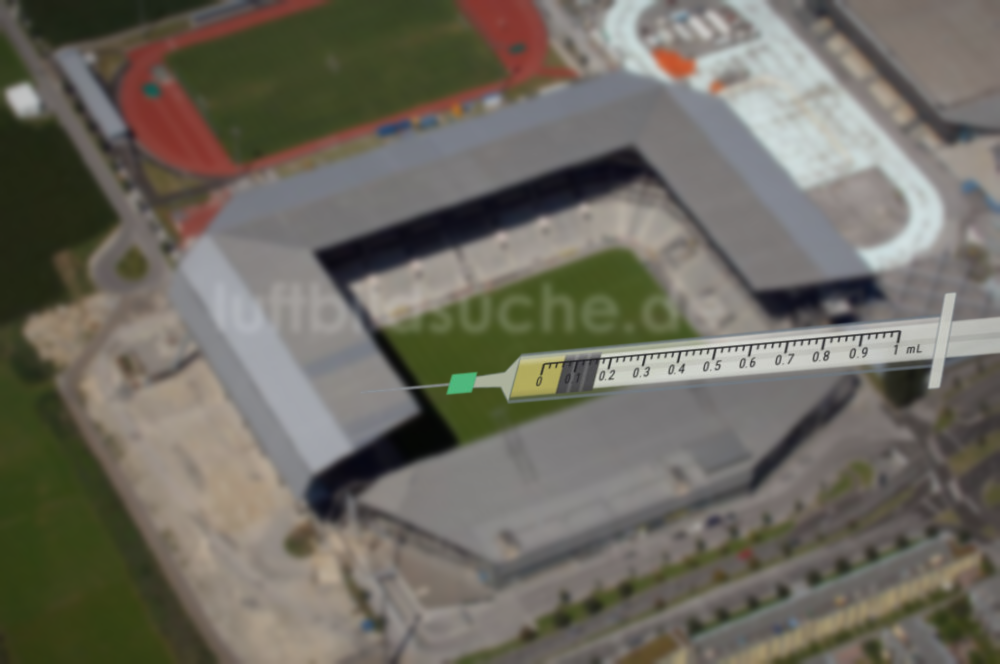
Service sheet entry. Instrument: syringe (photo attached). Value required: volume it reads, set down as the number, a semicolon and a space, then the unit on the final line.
0.06; mL
